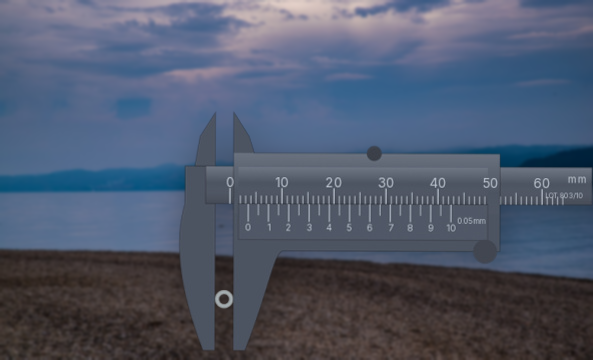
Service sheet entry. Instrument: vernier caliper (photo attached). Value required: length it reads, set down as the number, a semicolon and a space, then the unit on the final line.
3.5; mm
